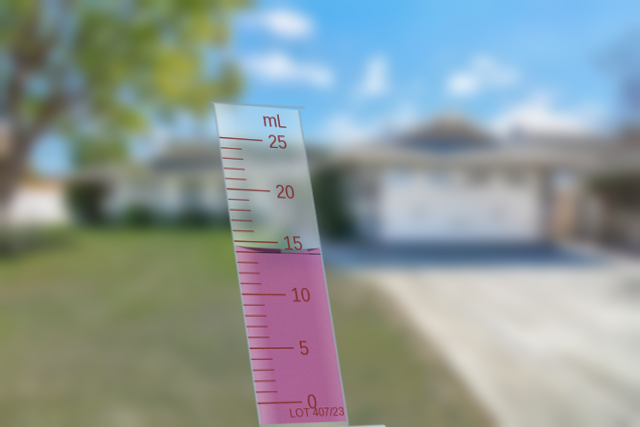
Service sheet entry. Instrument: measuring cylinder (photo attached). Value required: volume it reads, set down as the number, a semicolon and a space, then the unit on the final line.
14; mL
